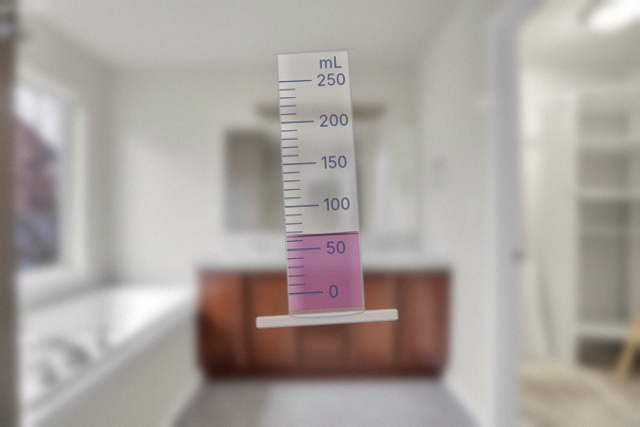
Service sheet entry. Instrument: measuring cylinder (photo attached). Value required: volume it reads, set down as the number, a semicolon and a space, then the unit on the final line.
65; mL
